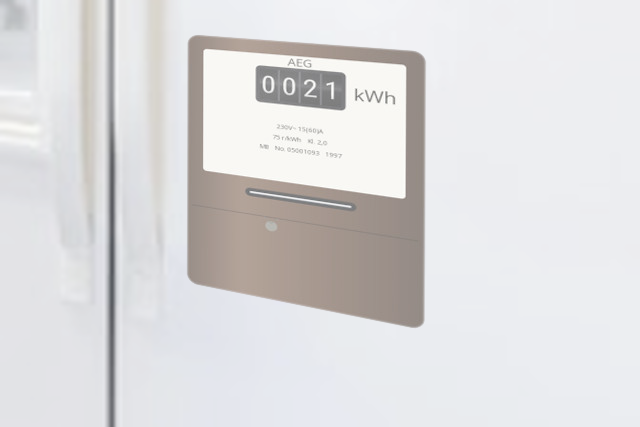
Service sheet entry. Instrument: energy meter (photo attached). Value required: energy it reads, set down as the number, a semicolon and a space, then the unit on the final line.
21; kWh
